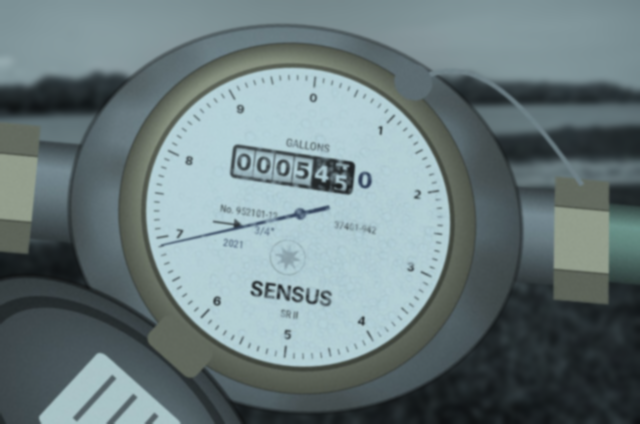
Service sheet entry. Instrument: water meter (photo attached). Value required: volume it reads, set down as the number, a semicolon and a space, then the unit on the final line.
5446.9; gal
